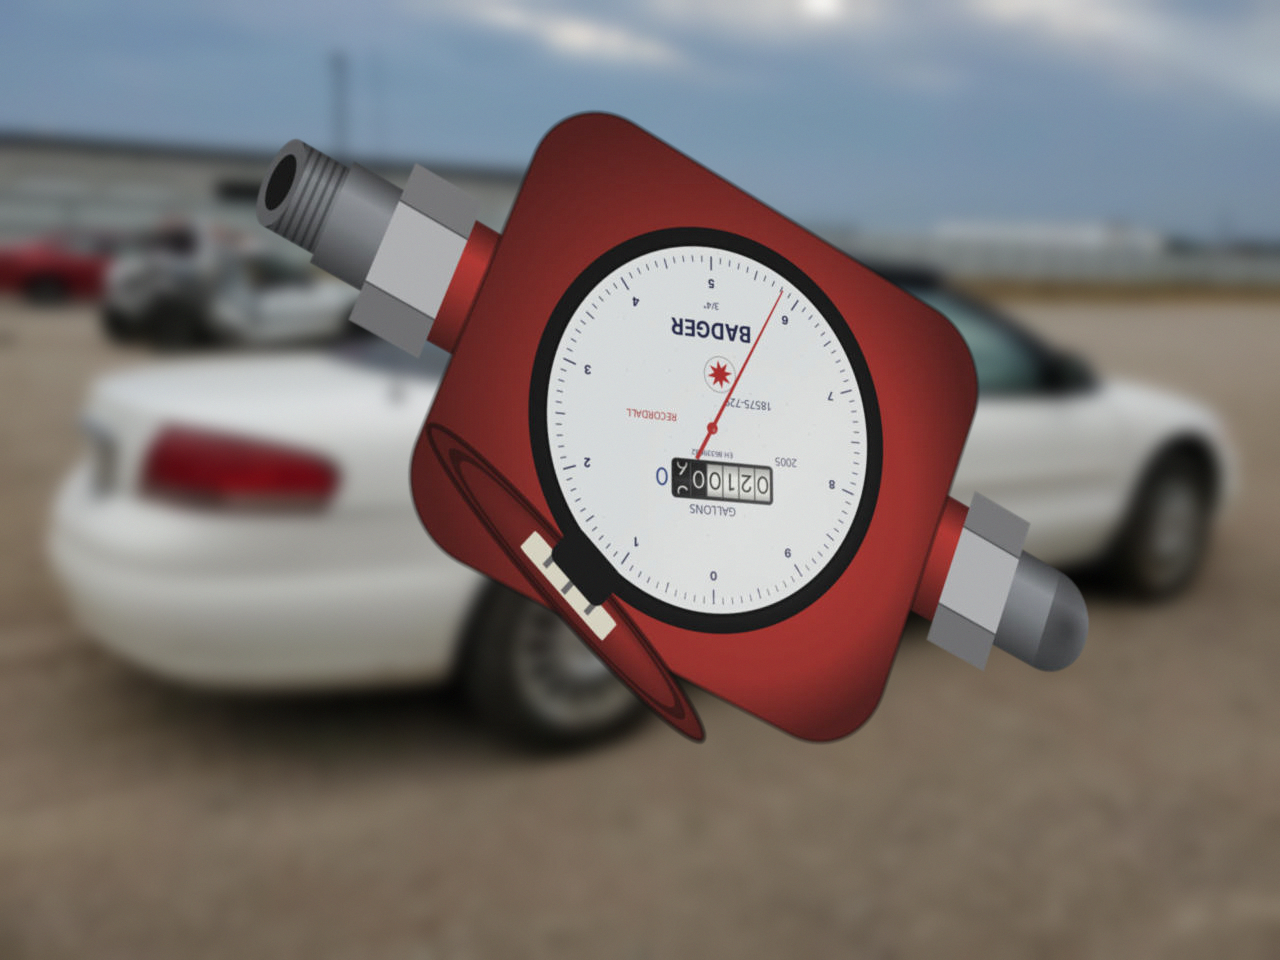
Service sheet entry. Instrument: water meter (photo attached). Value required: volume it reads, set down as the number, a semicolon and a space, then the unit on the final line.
210055.8; gal
